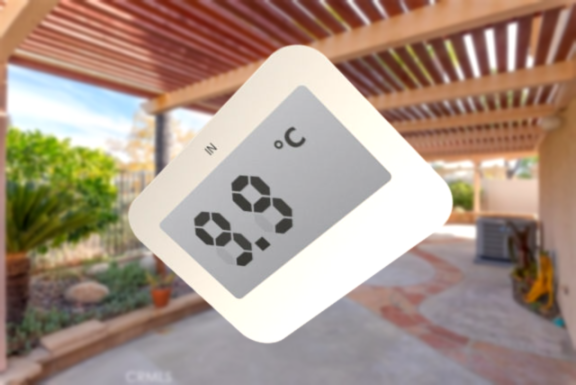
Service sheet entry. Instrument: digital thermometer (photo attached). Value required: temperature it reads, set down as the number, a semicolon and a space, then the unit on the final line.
9.9; °C
